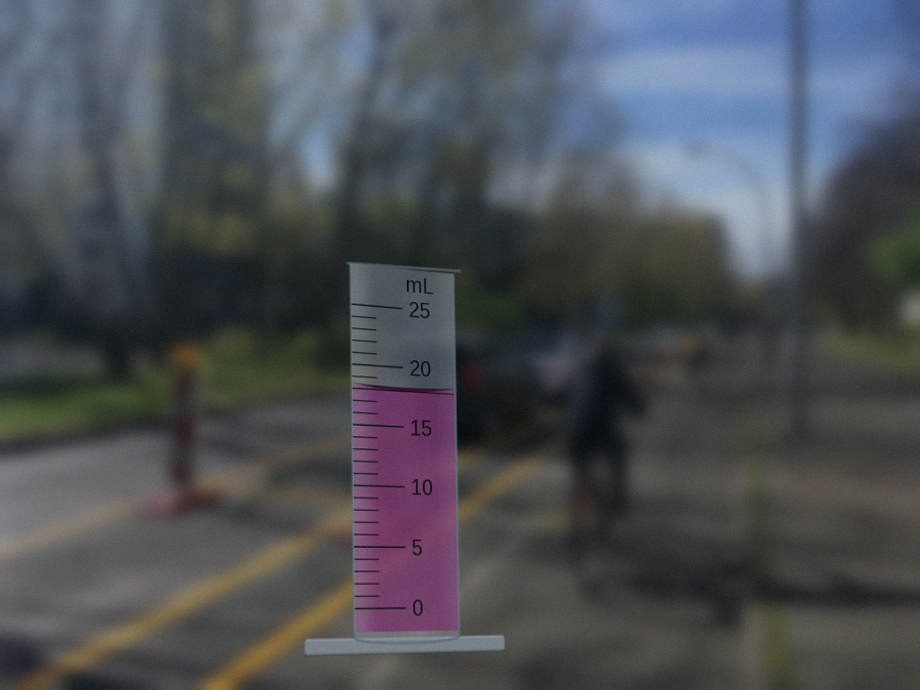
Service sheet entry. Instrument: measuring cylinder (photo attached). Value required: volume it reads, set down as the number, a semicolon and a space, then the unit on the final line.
18; mL
